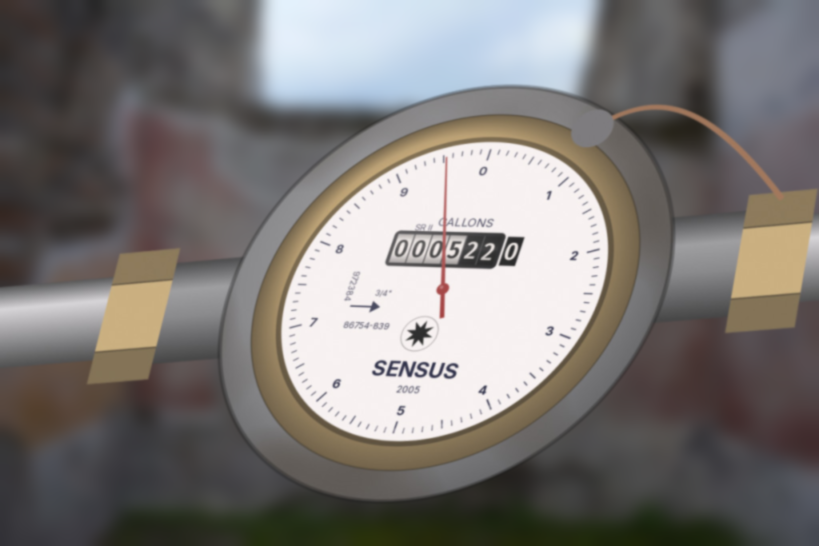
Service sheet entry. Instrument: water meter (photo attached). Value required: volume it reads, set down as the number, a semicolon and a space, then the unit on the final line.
5219.5; gal
